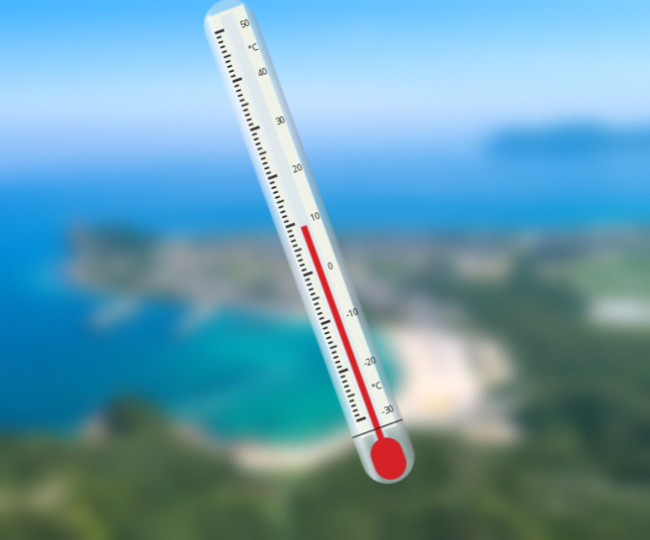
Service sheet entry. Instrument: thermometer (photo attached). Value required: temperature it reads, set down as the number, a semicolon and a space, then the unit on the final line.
9; °C
